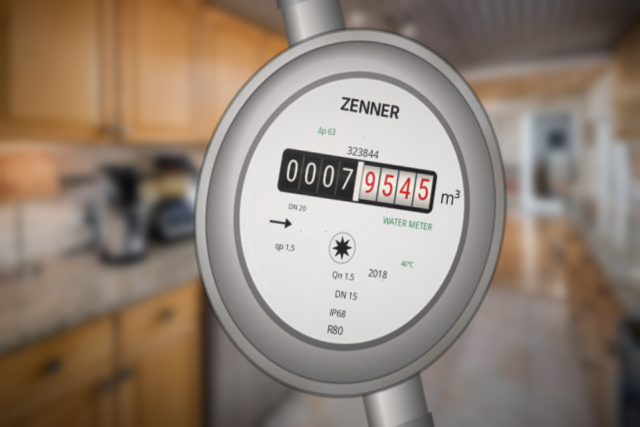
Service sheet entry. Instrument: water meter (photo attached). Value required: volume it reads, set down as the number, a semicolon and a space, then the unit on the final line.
7.9545; m³
